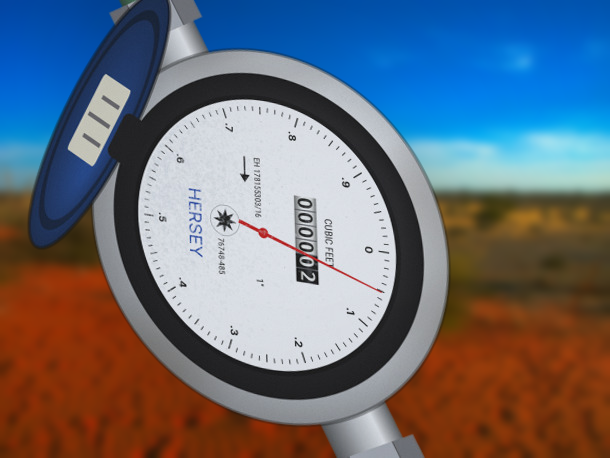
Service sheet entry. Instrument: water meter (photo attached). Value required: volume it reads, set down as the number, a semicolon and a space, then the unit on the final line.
2.05; ft³
